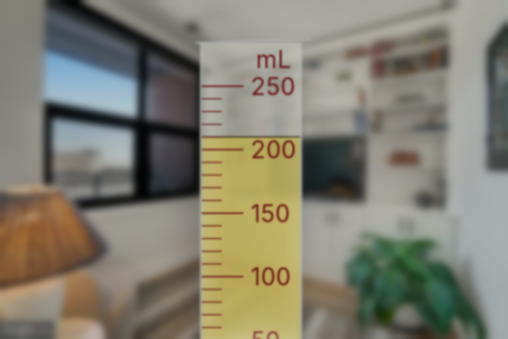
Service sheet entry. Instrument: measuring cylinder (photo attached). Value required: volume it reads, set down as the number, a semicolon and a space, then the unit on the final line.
210; mL
